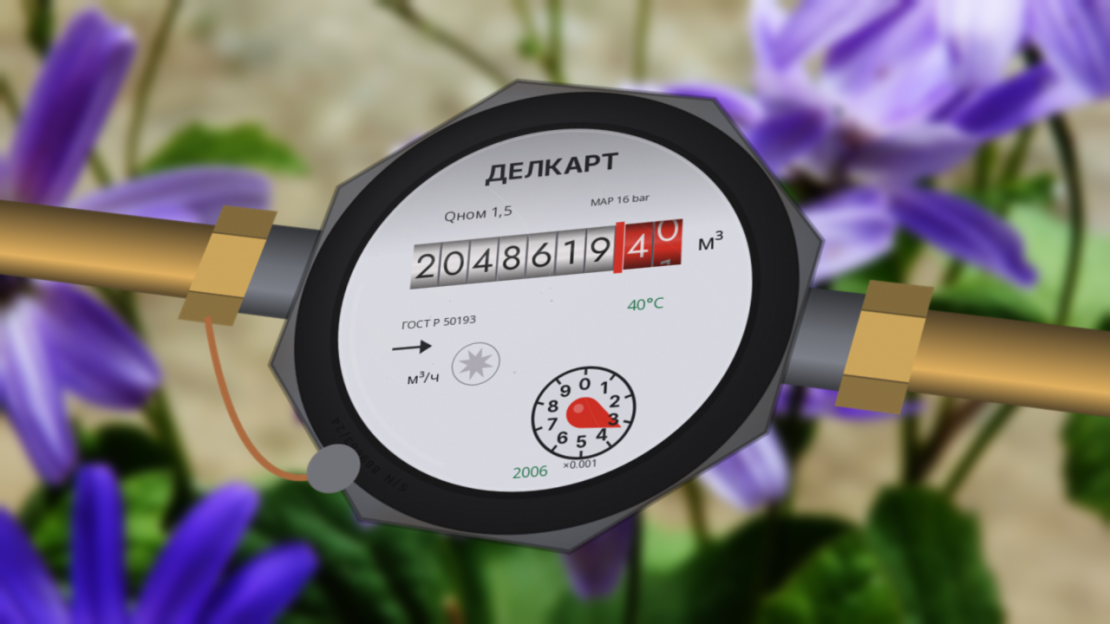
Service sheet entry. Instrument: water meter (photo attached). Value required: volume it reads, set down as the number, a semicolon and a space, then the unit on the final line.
2048619.403; m³
